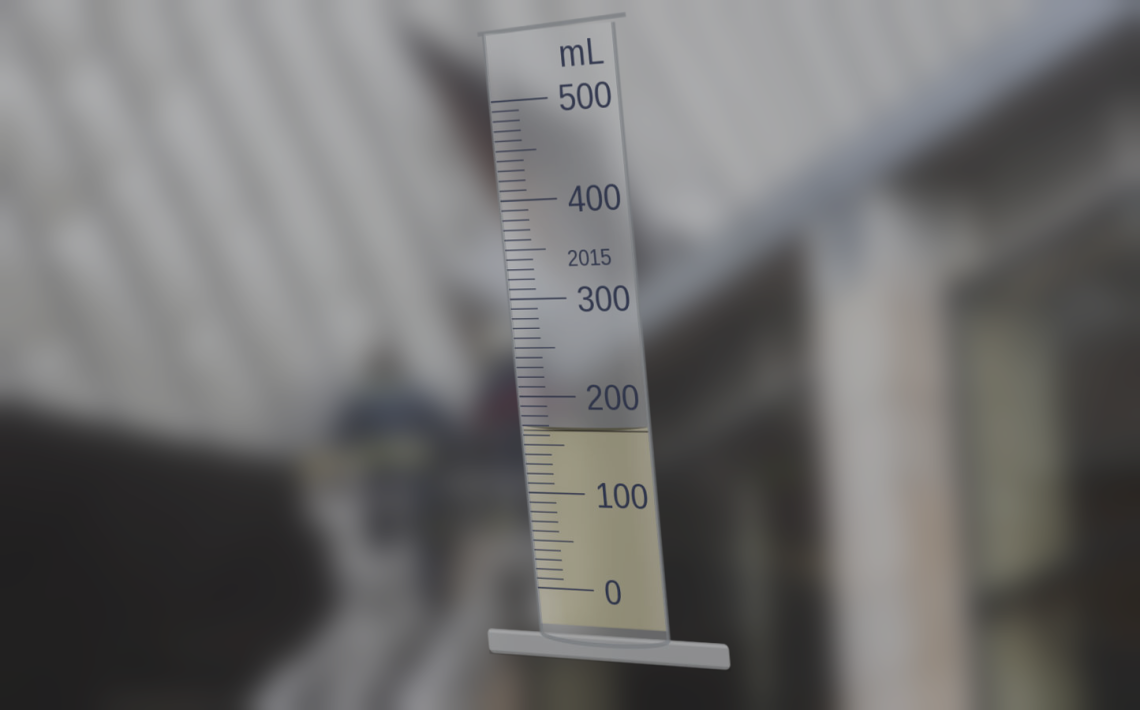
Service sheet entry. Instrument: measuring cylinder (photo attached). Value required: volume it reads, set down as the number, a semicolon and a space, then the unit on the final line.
165; mL
